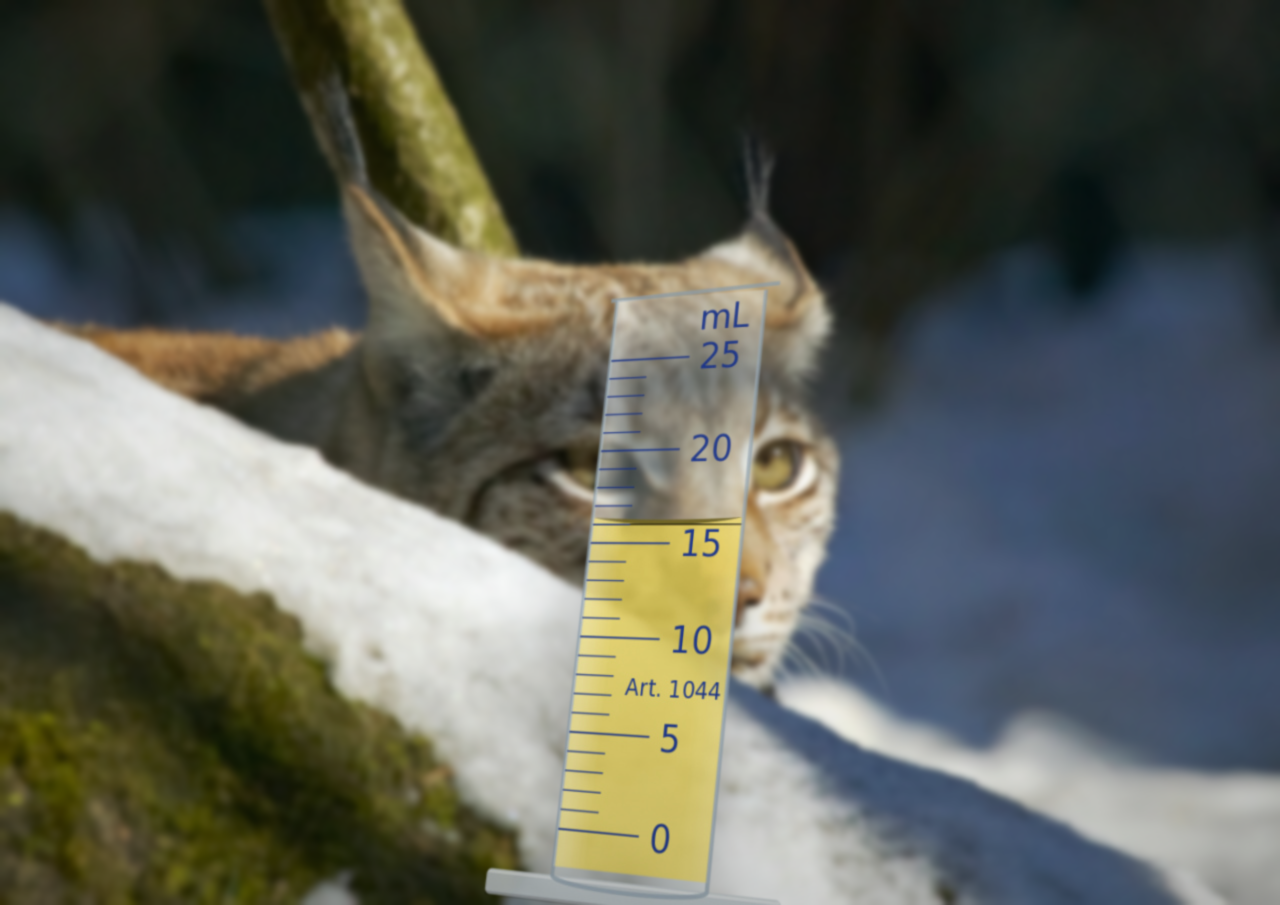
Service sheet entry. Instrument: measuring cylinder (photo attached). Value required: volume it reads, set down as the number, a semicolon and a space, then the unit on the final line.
16; mL
